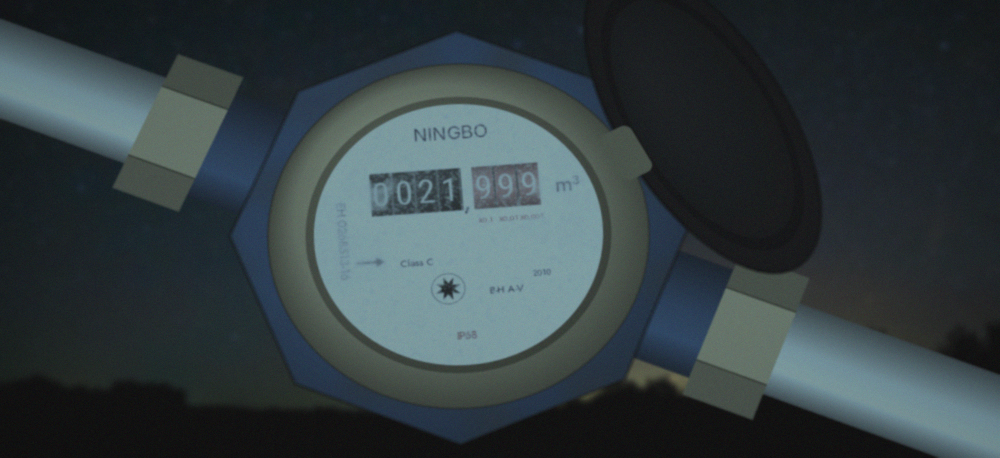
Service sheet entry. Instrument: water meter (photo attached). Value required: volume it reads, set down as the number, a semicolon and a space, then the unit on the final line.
21.999; m³
